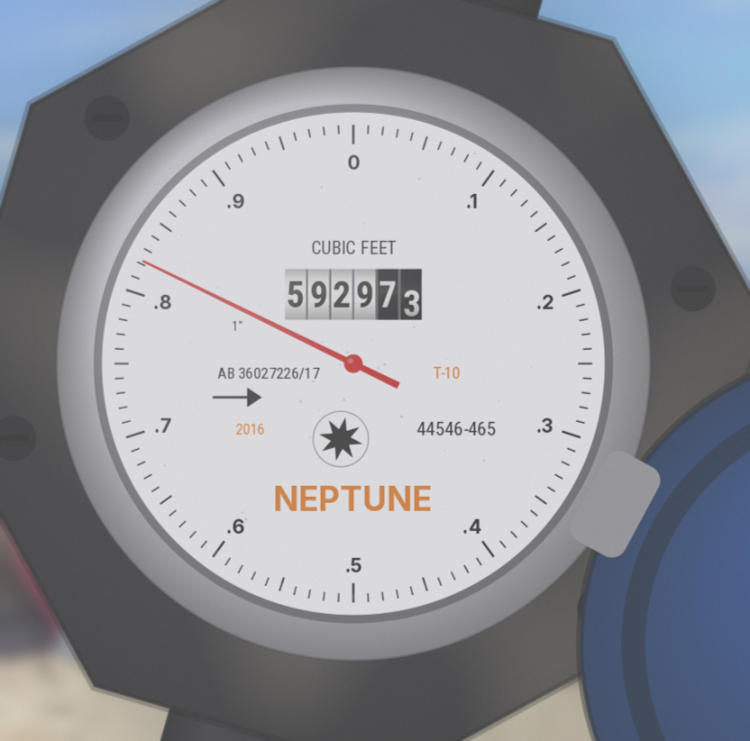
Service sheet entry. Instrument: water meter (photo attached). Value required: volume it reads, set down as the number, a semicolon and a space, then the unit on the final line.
592972.82; ft³
